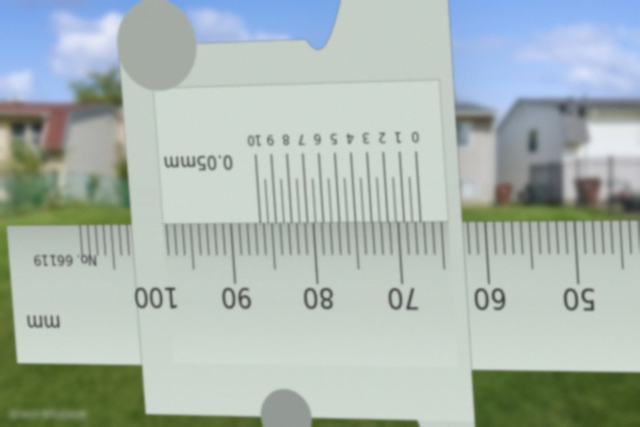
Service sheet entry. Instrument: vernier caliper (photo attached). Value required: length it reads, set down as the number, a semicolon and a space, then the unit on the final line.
67.4; mm
